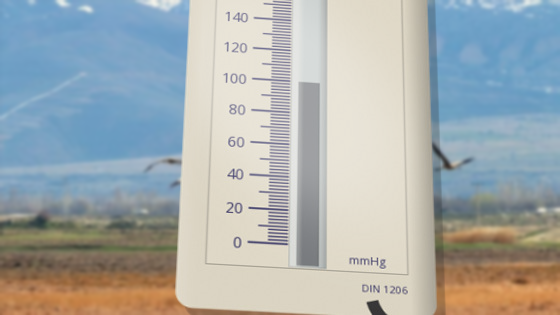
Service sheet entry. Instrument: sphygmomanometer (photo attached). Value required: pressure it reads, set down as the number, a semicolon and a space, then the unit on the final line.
100; mmHg
